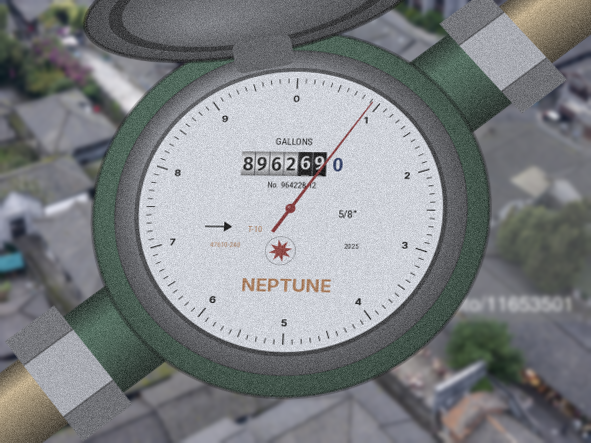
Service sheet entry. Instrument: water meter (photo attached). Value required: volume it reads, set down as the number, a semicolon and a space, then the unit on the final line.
8962690.9; gal
